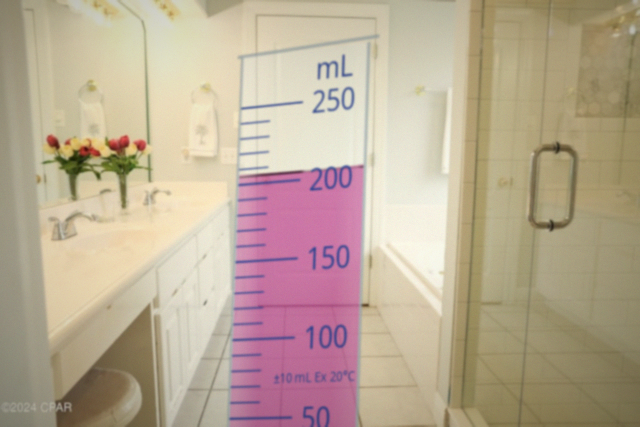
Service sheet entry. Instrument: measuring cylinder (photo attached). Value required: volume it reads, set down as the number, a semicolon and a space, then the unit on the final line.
205; mL
